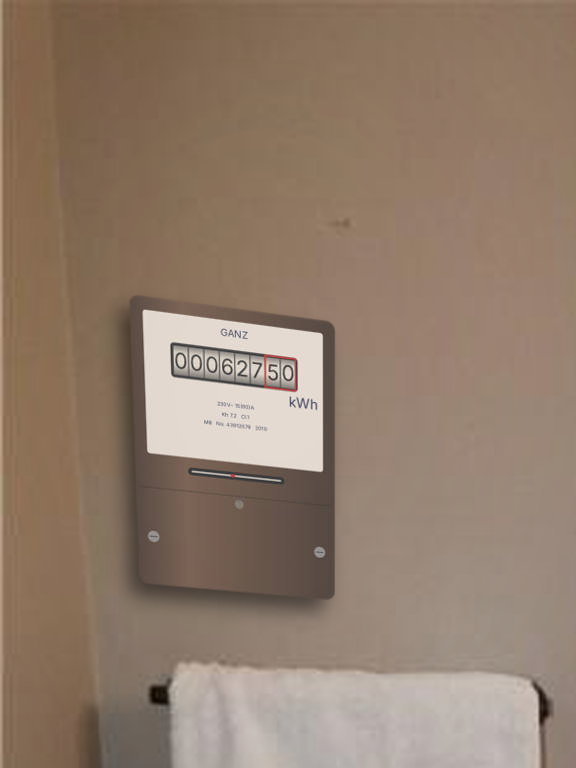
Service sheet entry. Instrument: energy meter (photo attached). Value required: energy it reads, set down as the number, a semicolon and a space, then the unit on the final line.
627.50; kWh
